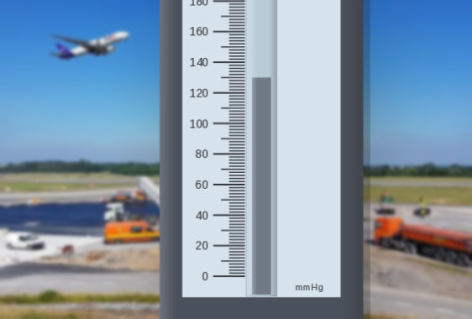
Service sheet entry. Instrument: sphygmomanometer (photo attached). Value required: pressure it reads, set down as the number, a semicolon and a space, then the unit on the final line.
130; mmHg
